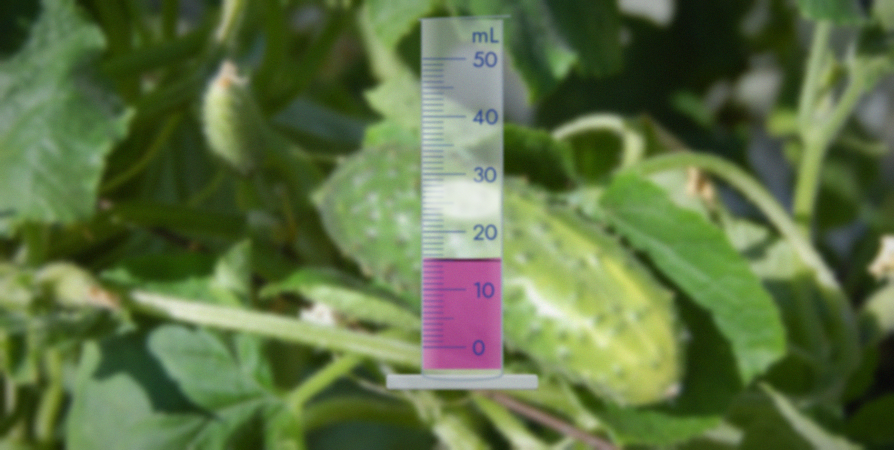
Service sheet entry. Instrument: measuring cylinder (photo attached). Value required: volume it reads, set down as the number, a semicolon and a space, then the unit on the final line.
15; mL
